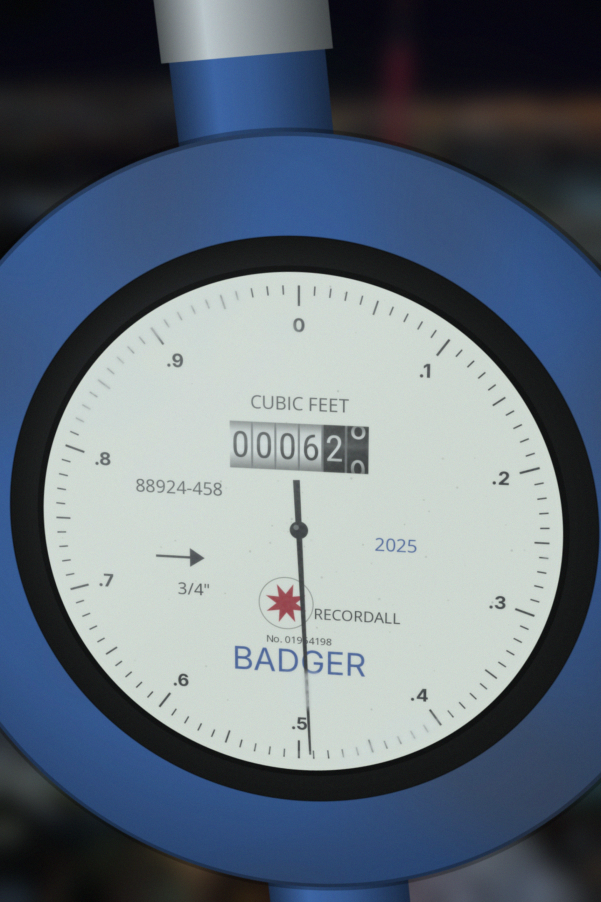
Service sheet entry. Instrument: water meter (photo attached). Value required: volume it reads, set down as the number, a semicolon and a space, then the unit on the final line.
628.49; ft³
